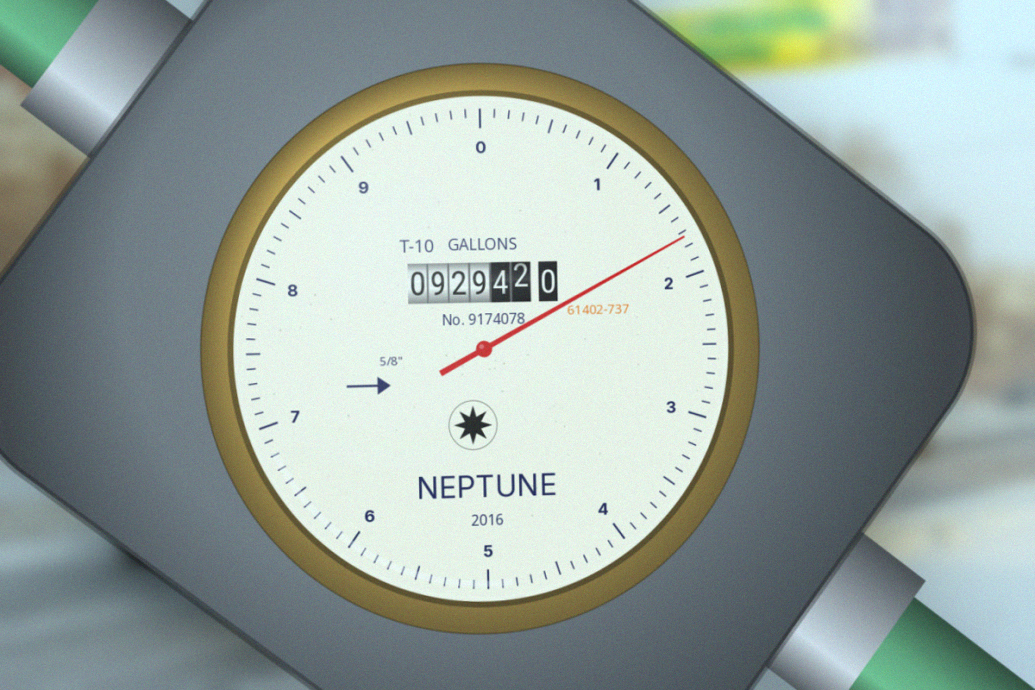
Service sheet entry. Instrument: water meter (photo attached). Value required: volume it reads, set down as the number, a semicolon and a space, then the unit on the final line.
929421.7; gal
